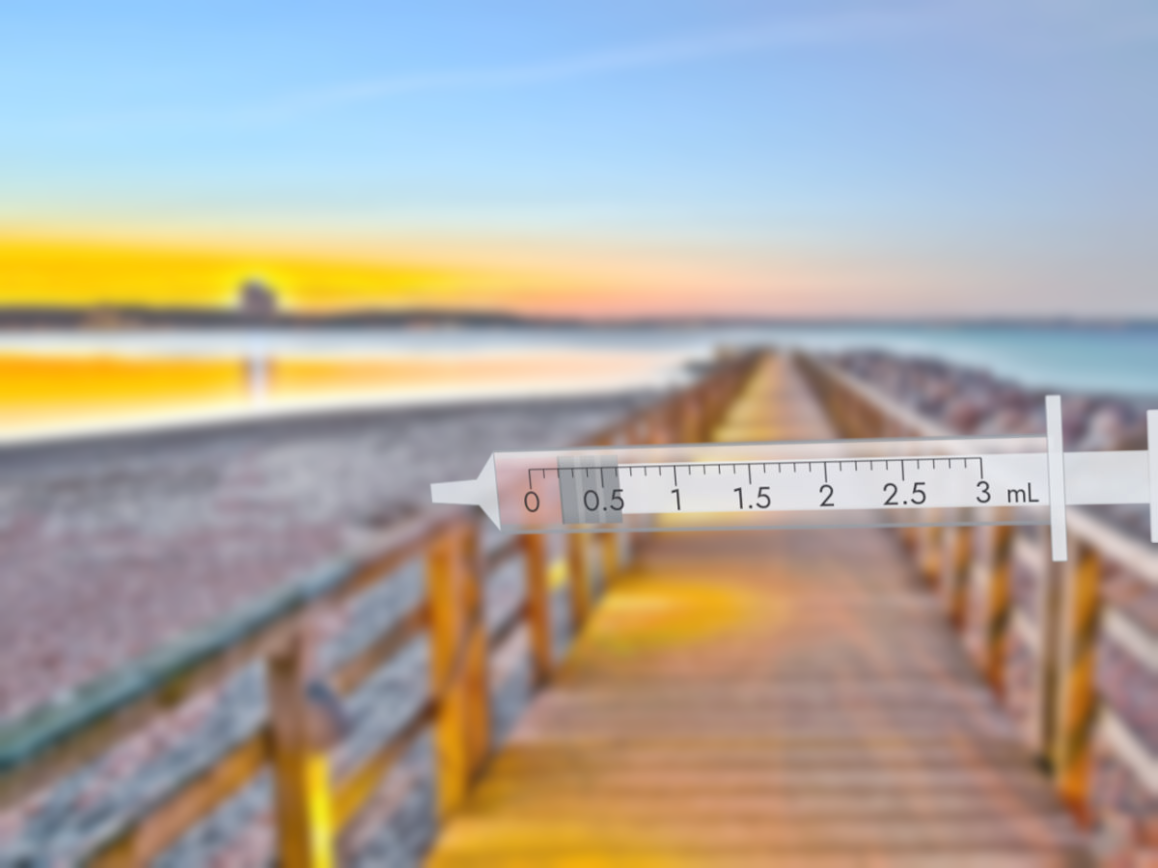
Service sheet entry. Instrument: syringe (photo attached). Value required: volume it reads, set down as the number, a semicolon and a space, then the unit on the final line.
0.2; mL
